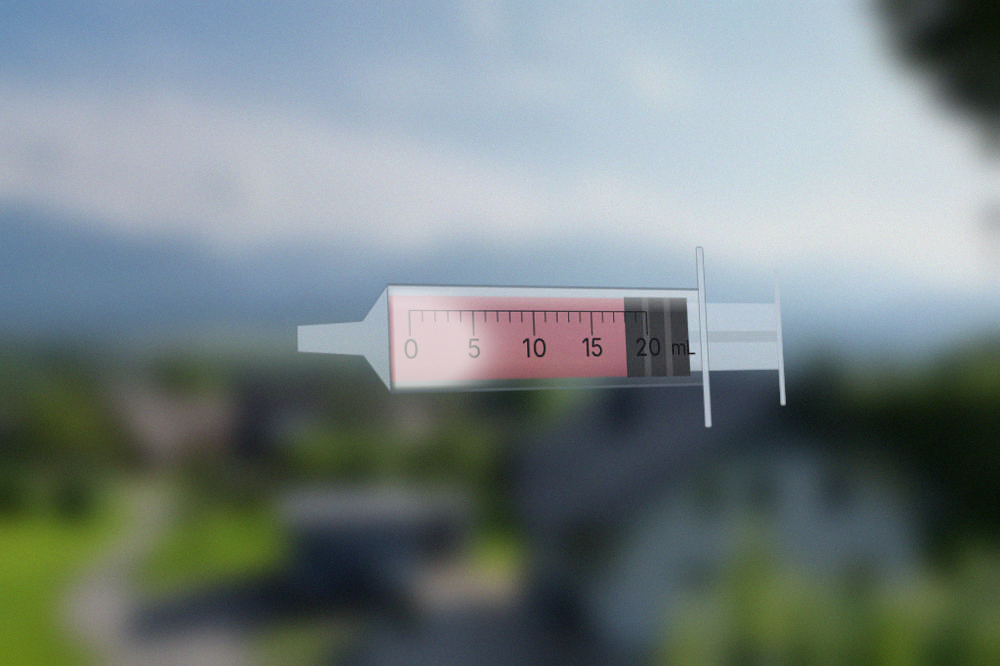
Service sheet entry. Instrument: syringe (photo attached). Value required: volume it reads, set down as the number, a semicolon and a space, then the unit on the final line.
18; mL
